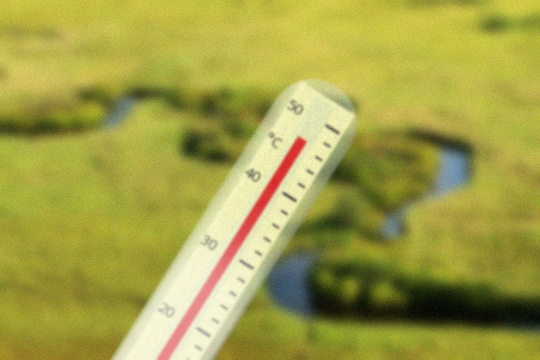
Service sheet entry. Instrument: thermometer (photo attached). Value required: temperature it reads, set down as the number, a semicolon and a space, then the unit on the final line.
47; °C
